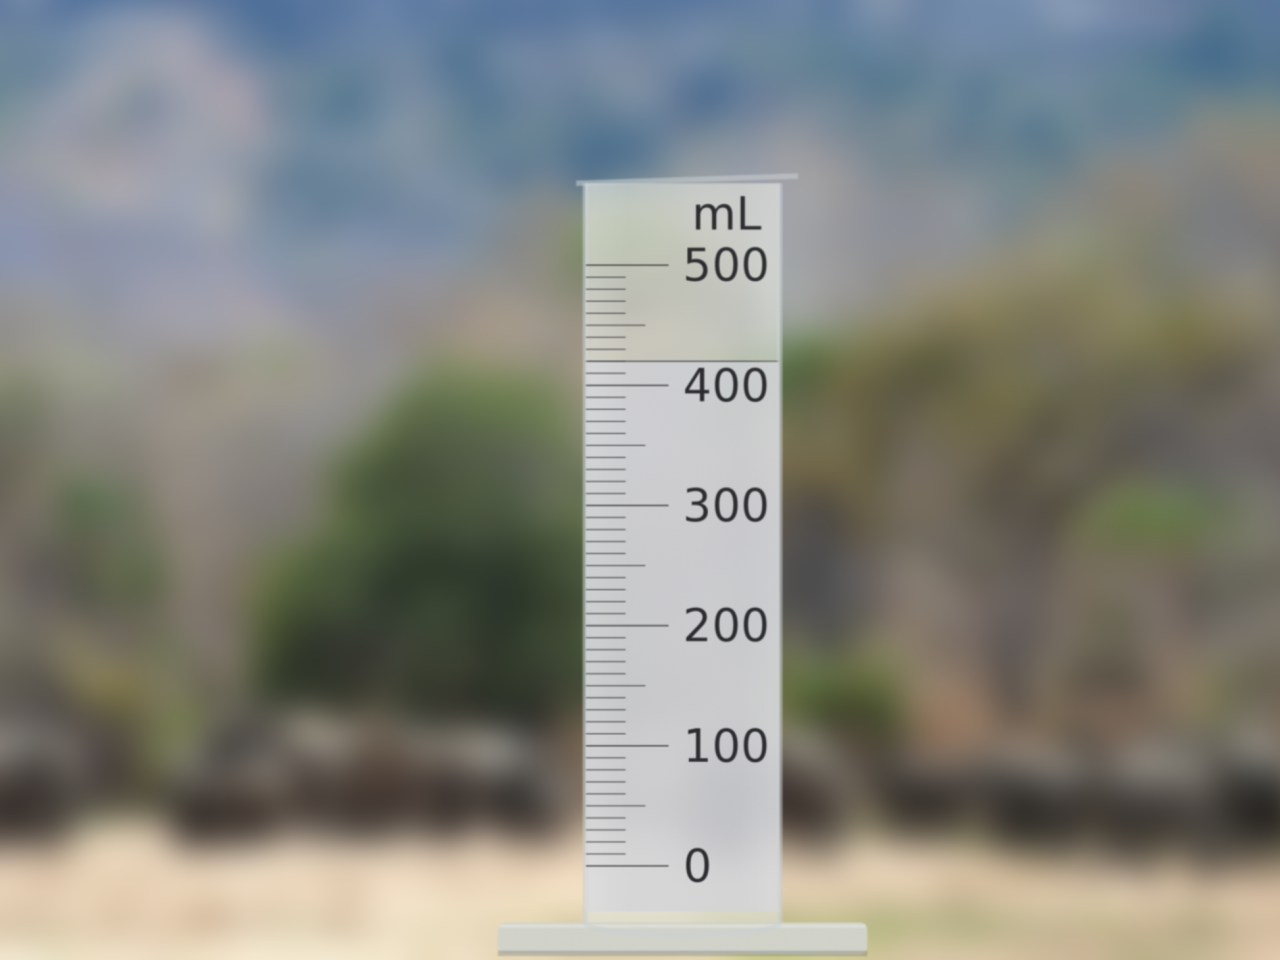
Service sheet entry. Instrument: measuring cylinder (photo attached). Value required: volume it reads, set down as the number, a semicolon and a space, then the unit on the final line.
420; mL
